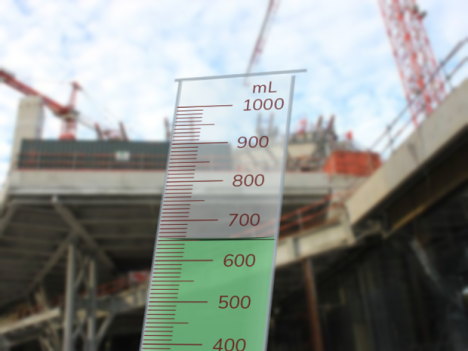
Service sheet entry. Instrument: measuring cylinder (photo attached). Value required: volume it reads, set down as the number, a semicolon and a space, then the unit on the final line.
650; mL
